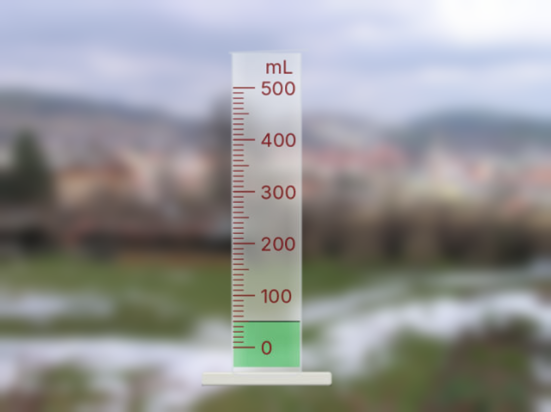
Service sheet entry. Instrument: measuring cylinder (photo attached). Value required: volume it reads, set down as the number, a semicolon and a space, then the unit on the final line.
50; mL
